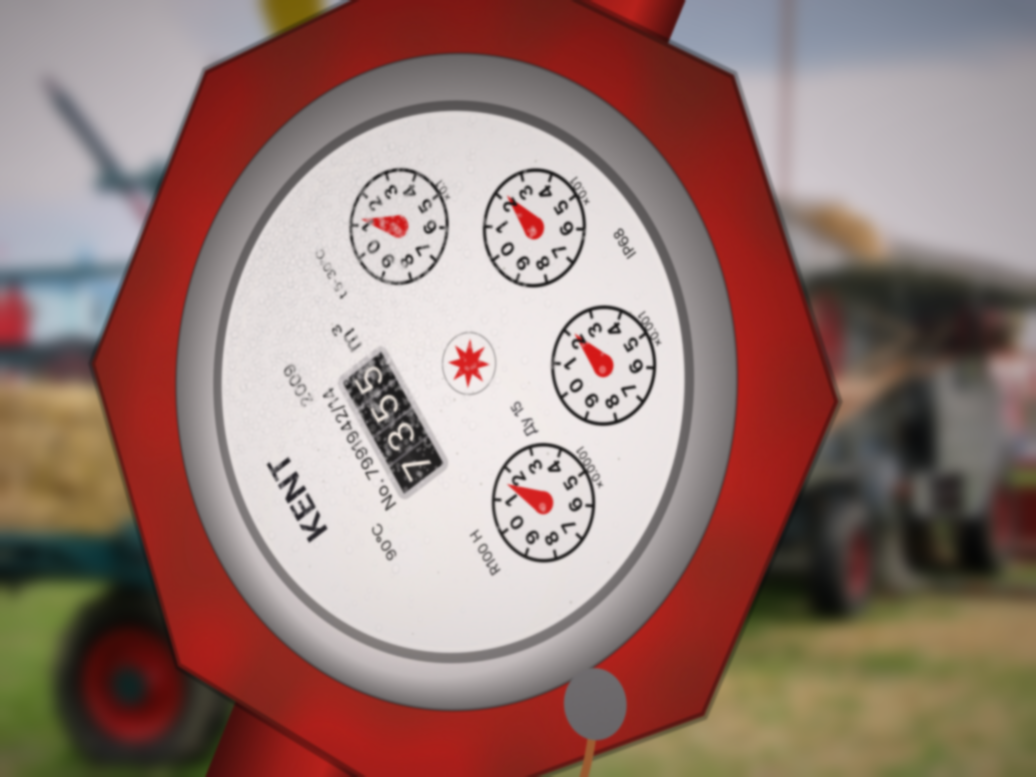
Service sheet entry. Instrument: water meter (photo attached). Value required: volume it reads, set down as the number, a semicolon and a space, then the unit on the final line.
7355.1221; m³
